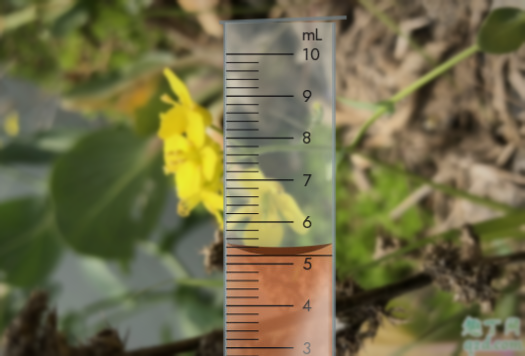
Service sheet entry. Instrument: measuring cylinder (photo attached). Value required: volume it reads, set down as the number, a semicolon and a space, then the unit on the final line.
5.2; mL
